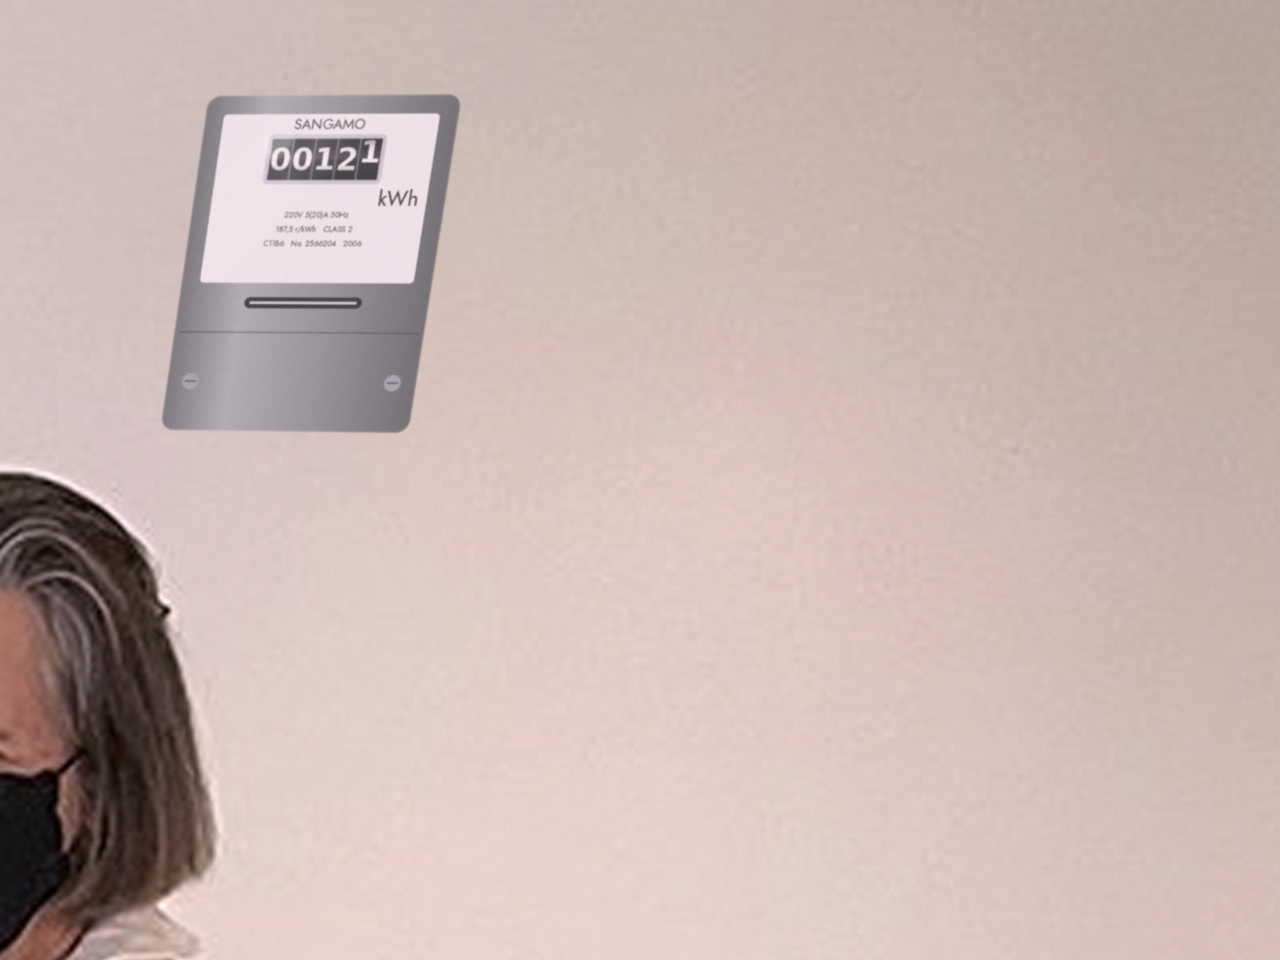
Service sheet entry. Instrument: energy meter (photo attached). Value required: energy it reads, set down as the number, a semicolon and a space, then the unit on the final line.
121; kWh
